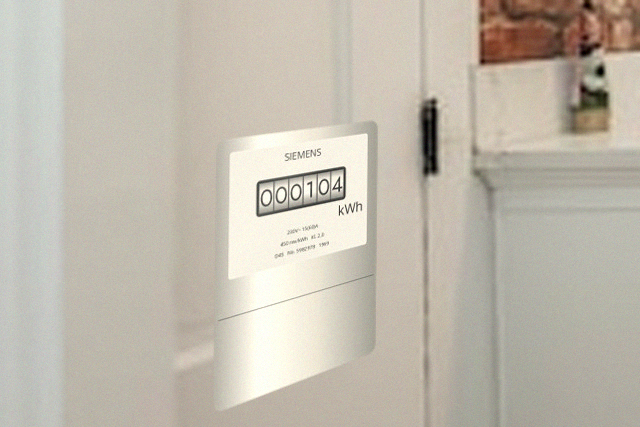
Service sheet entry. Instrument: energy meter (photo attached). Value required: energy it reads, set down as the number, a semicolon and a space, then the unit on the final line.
104; kWh
